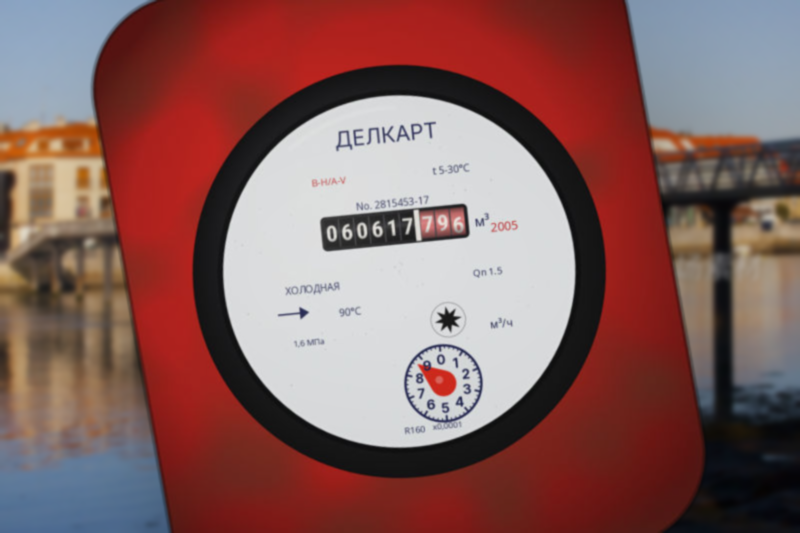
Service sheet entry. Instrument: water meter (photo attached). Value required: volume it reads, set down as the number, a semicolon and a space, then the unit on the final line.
60617.7958; m³
